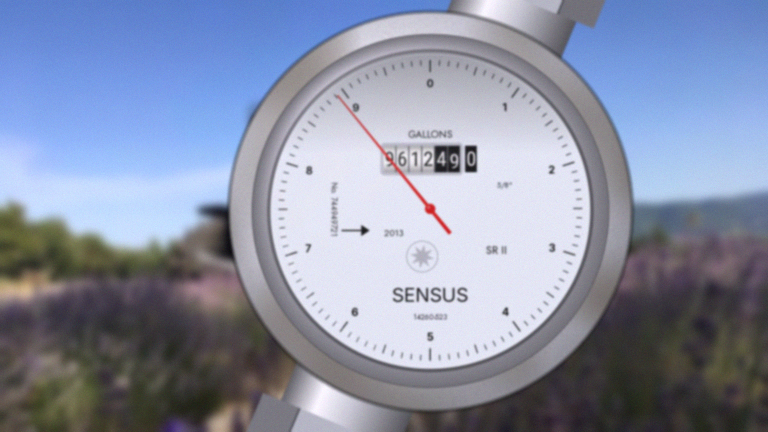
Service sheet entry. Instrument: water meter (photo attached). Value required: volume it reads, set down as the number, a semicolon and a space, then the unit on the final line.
9612488.9; gal
